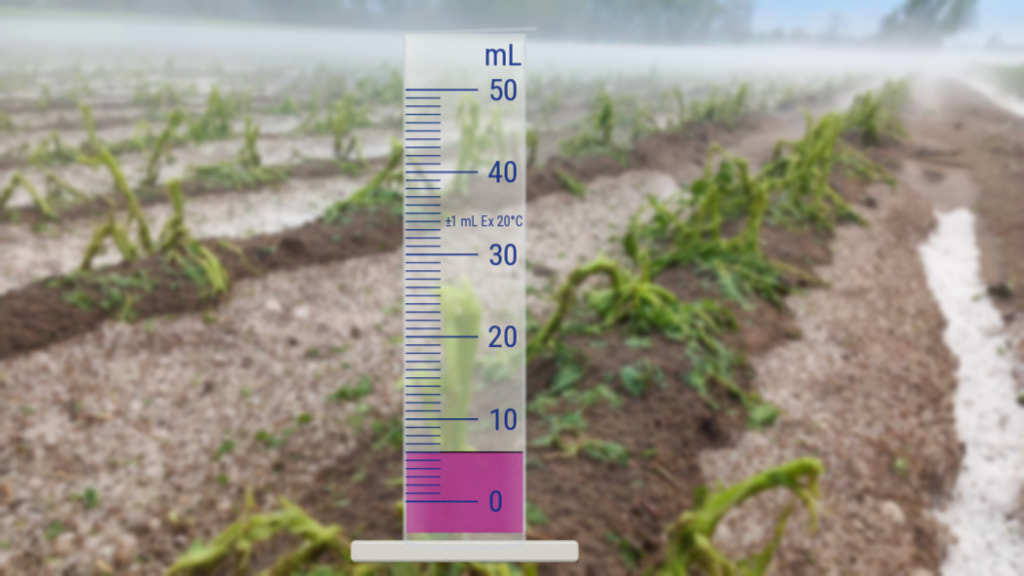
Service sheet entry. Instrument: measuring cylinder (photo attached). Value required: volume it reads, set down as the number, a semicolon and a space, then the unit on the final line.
6; mL
